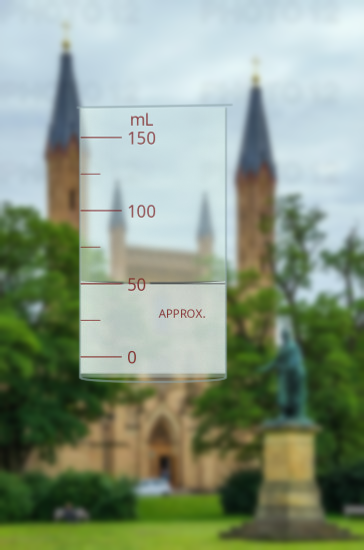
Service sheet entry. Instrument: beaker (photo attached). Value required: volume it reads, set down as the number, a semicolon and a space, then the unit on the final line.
50; mL
